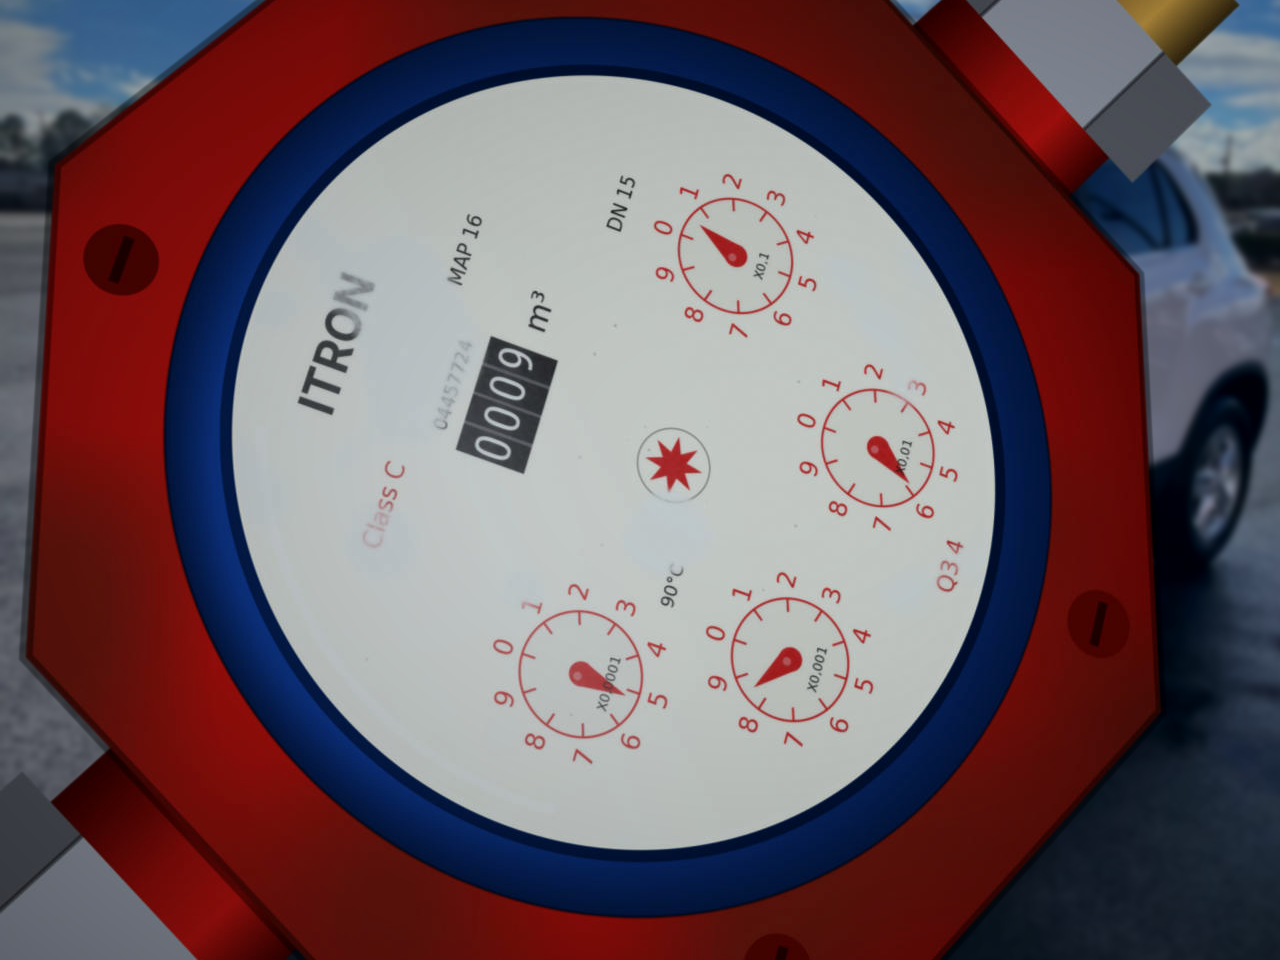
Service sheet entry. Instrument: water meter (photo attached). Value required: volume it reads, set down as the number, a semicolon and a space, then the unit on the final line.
9.0585; m³
